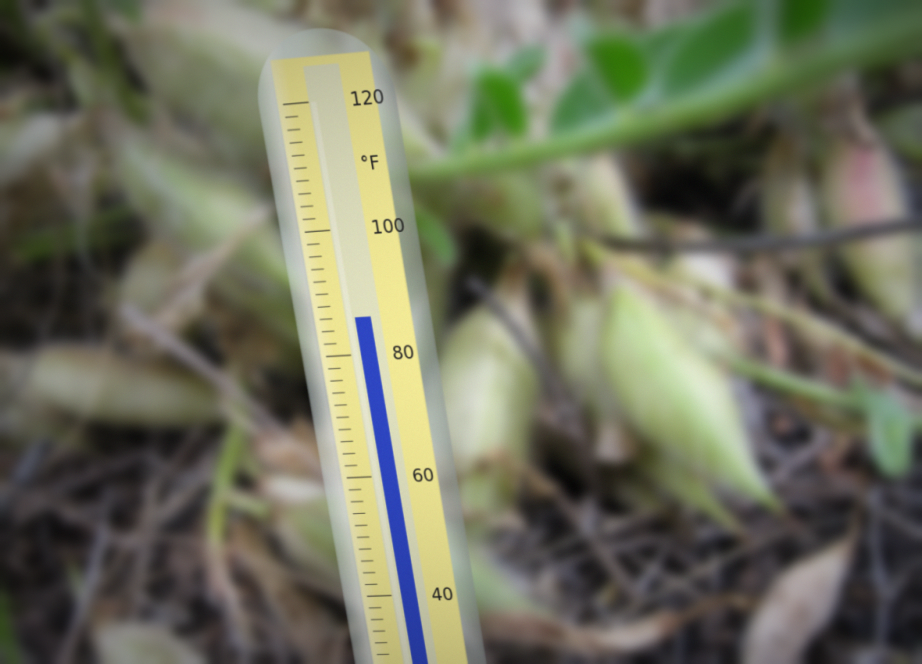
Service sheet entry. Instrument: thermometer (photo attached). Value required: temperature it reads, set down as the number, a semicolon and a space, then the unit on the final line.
86; °F
